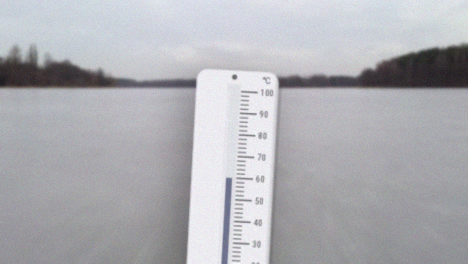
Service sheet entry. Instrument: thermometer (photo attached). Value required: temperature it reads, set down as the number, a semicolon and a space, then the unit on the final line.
60; °C
